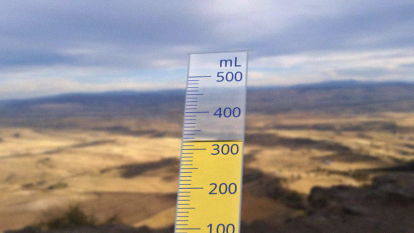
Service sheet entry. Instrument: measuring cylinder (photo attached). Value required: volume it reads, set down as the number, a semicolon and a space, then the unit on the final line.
320; mL
